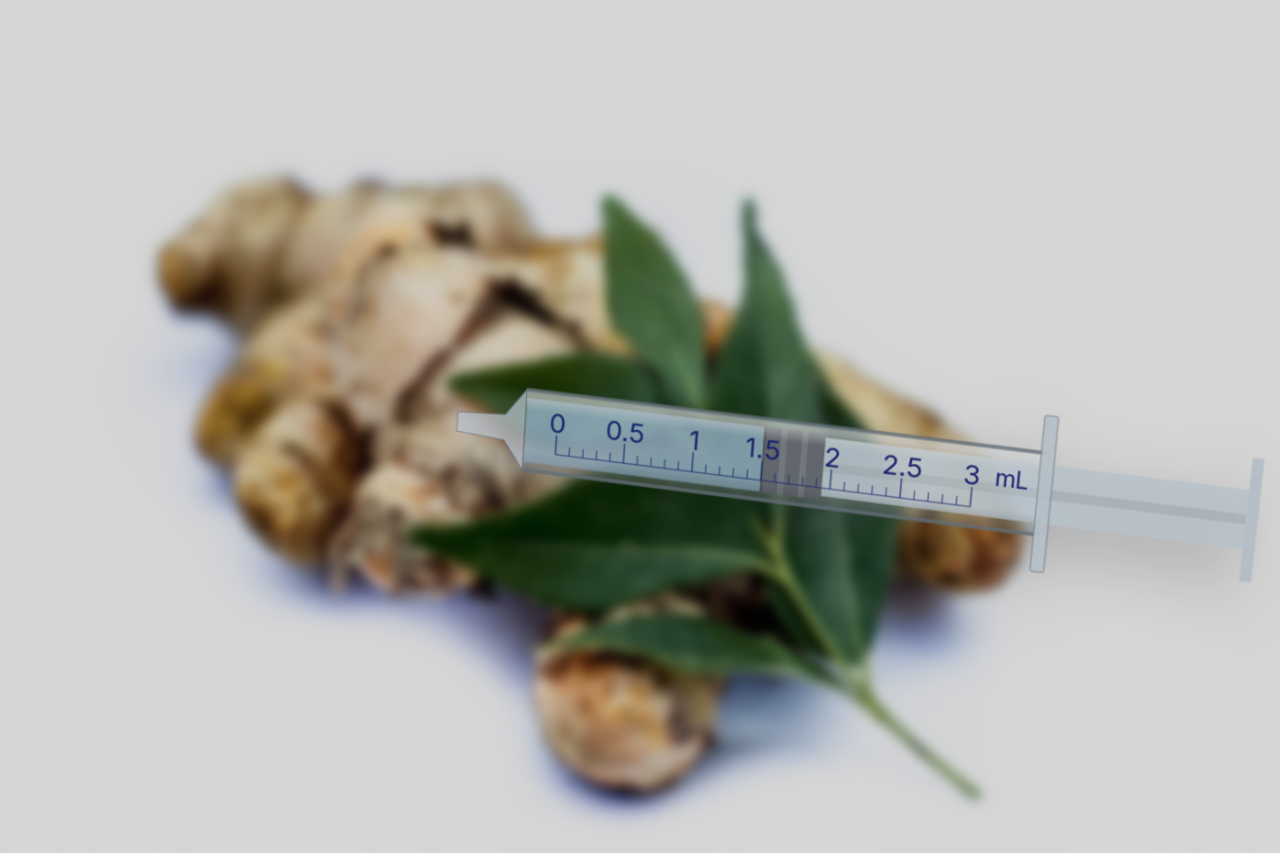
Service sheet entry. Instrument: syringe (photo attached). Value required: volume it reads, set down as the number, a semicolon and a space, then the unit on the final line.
1.5; mL
